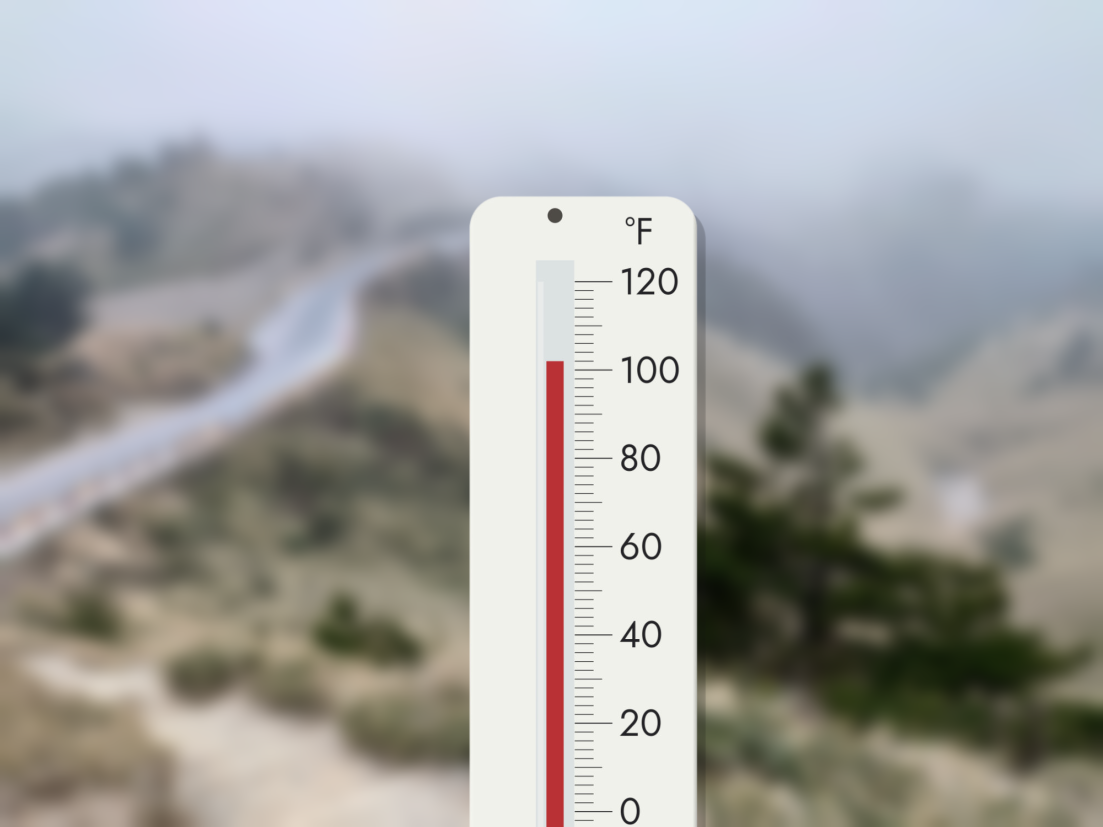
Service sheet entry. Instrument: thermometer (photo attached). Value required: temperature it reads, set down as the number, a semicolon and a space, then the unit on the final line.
102; °F
